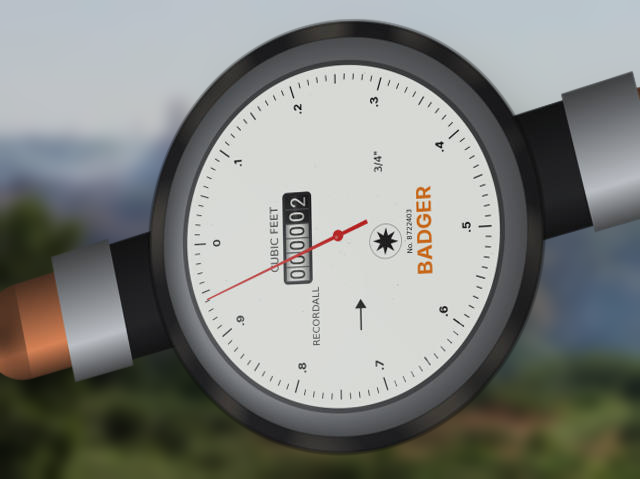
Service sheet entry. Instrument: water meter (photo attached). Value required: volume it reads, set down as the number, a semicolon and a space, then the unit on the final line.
1.94; ft³
